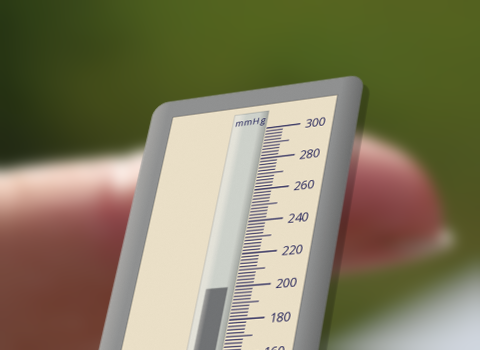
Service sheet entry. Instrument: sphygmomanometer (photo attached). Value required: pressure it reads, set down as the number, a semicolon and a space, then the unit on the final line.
200; mmHg
